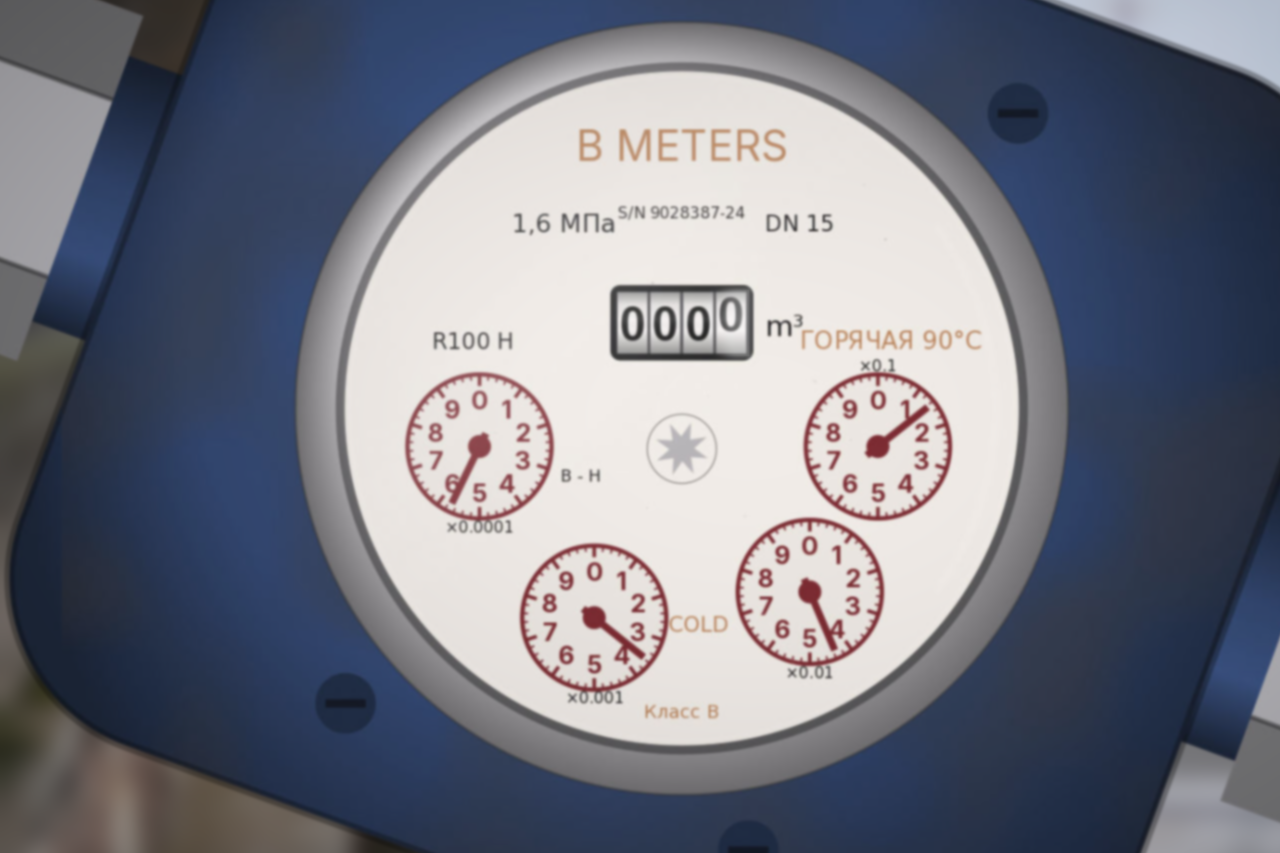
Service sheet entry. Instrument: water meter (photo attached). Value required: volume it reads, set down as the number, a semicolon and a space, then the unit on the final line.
0.1435; m³
